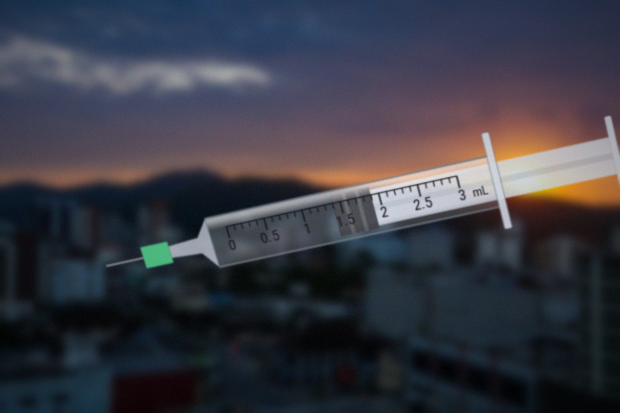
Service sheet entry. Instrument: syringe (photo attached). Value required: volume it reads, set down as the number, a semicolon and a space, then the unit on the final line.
1.4; mL
